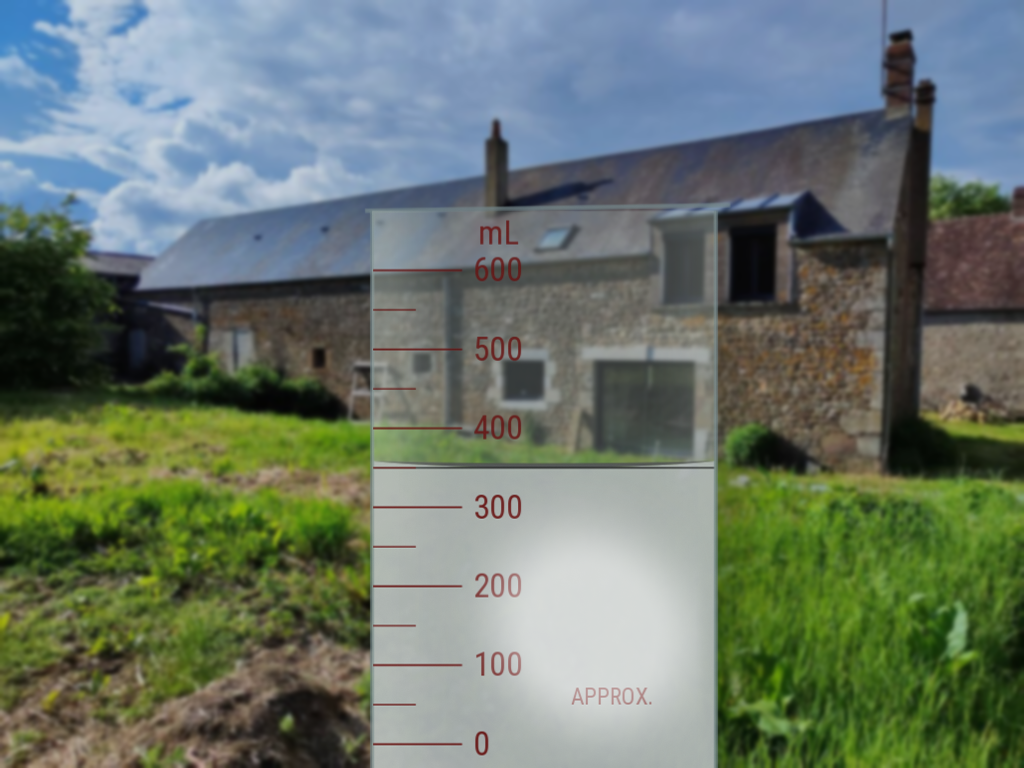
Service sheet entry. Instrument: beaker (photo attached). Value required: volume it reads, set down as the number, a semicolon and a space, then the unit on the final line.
350; mL
